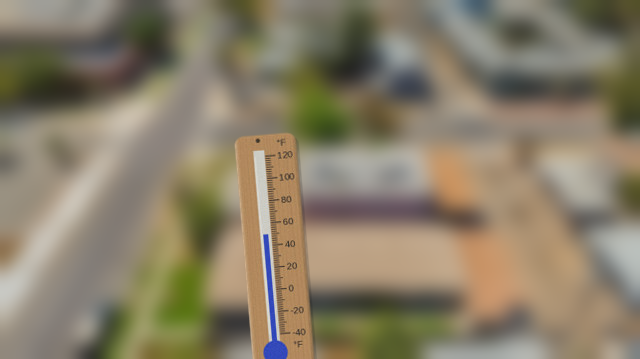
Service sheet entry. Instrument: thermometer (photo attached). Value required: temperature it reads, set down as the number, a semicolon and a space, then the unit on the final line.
50; °F
